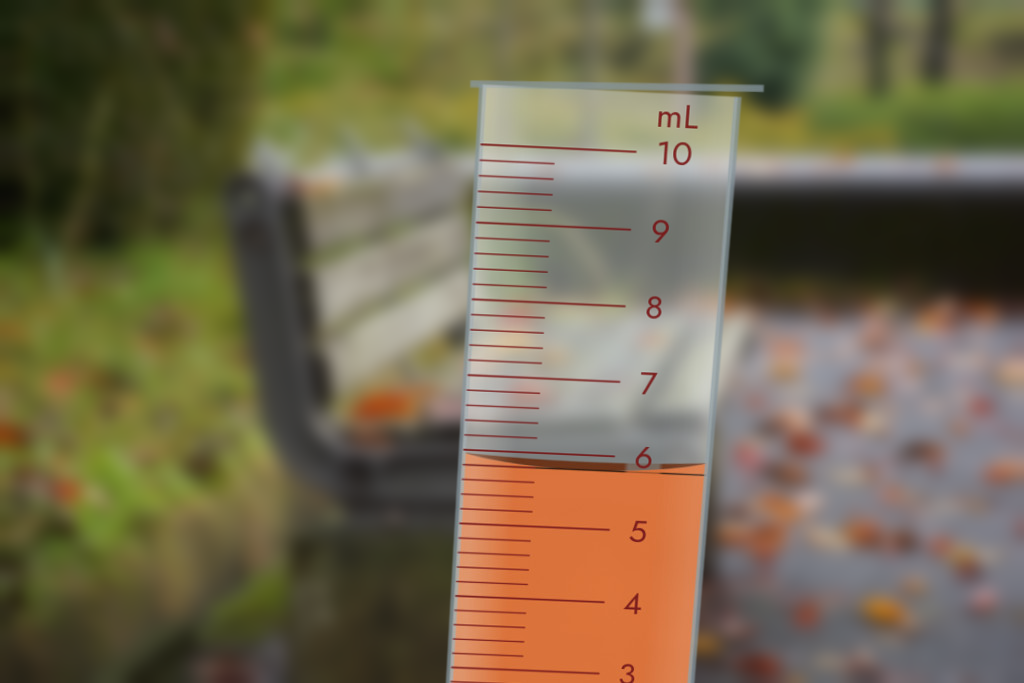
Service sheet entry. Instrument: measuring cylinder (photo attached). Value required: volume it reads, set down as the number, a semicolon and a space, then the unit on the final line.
5.8; mL
